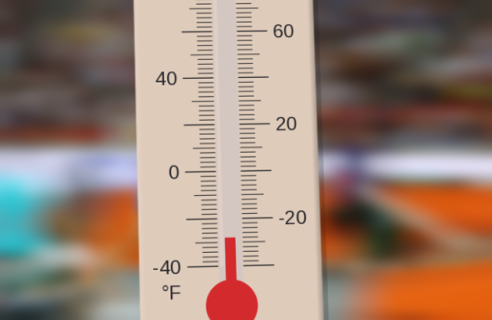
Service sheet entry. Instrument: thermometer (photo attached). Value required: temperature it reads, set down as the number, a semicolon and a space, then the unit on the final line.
-28; °F
